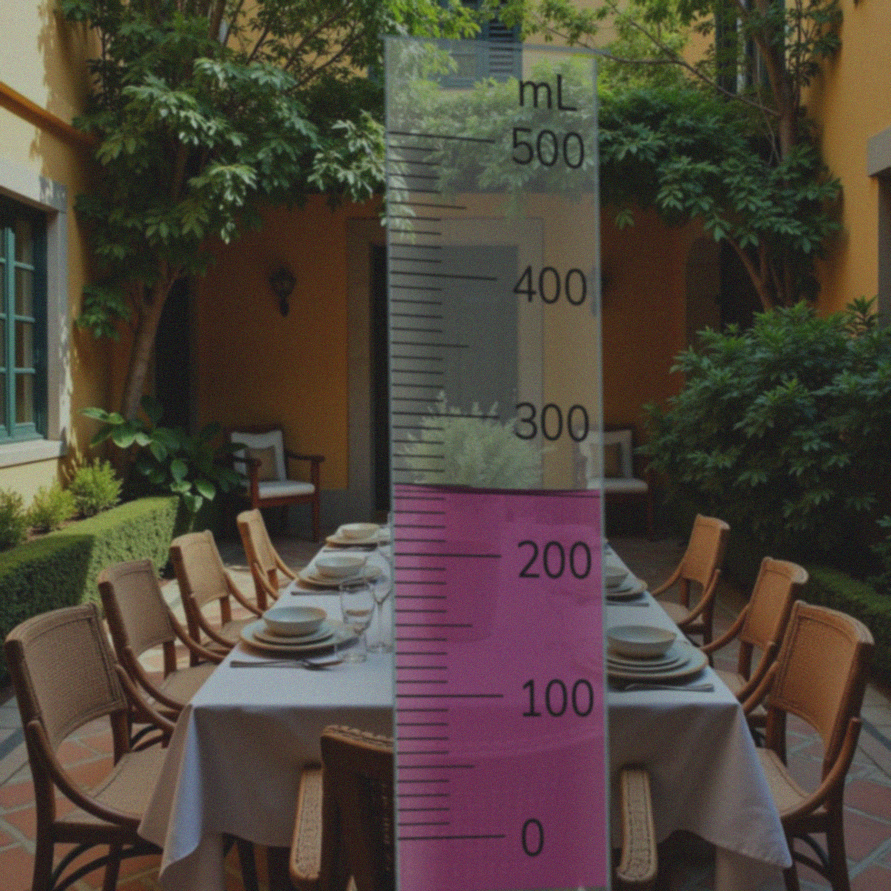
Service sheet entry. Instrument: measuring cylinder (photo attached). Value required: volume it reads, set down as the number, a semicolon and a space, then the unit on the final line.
245; mL
